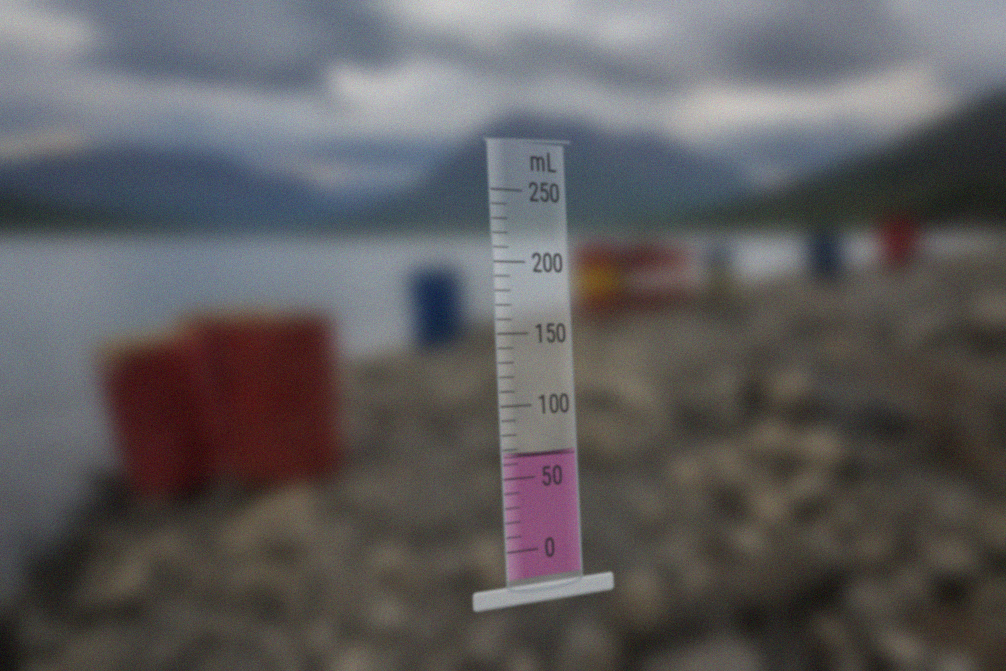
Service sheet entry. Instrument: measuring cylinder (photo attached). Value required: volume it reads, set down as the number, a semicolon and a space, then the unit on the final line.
65; mL
